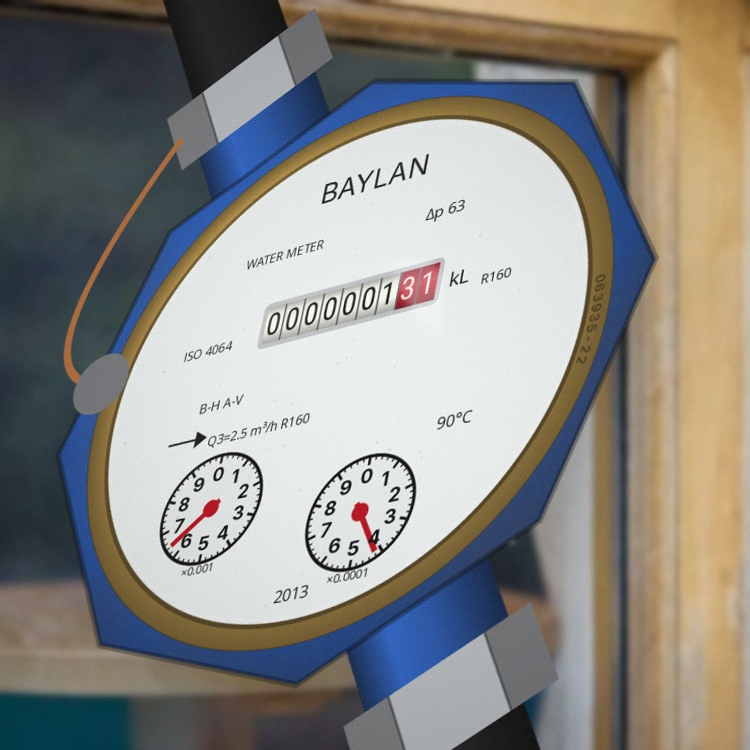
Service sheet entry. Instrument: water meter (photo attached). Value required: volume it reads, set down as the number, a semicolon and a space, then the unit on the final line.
1.3164; kL
